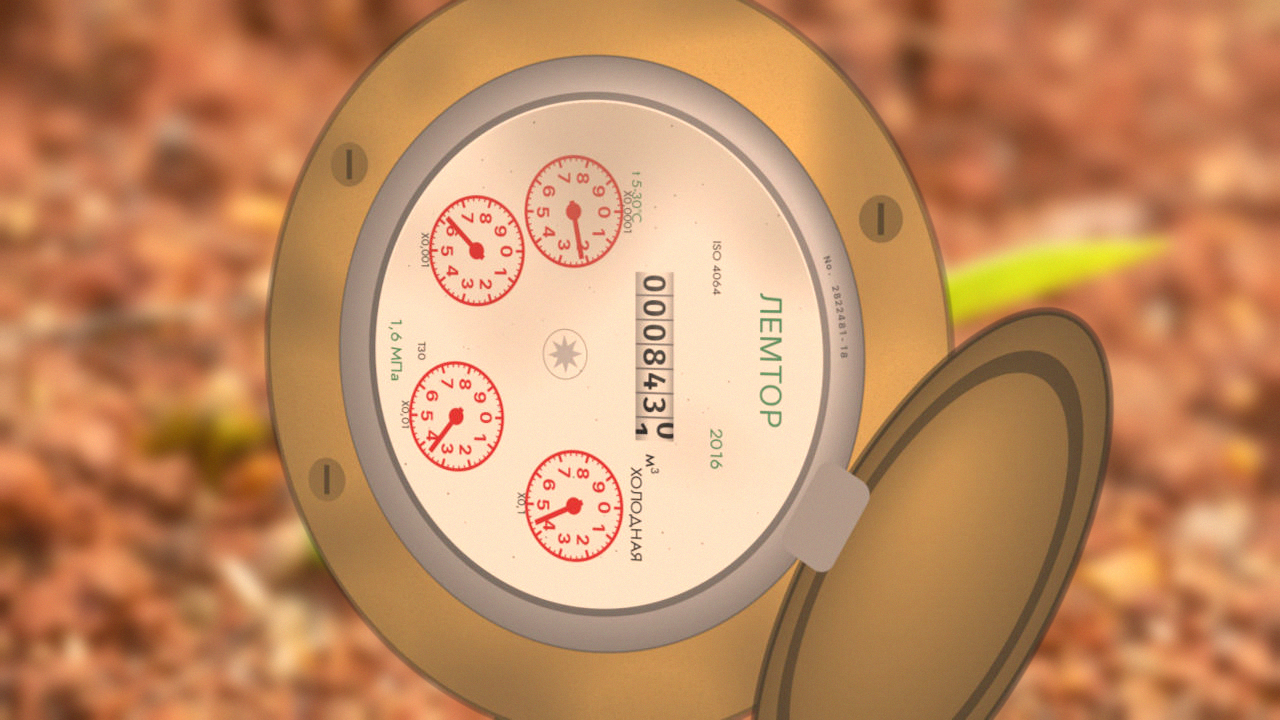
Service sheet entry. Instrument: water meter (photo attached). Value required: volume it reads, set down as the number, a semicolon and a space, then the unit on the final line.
8430.4362; m³
